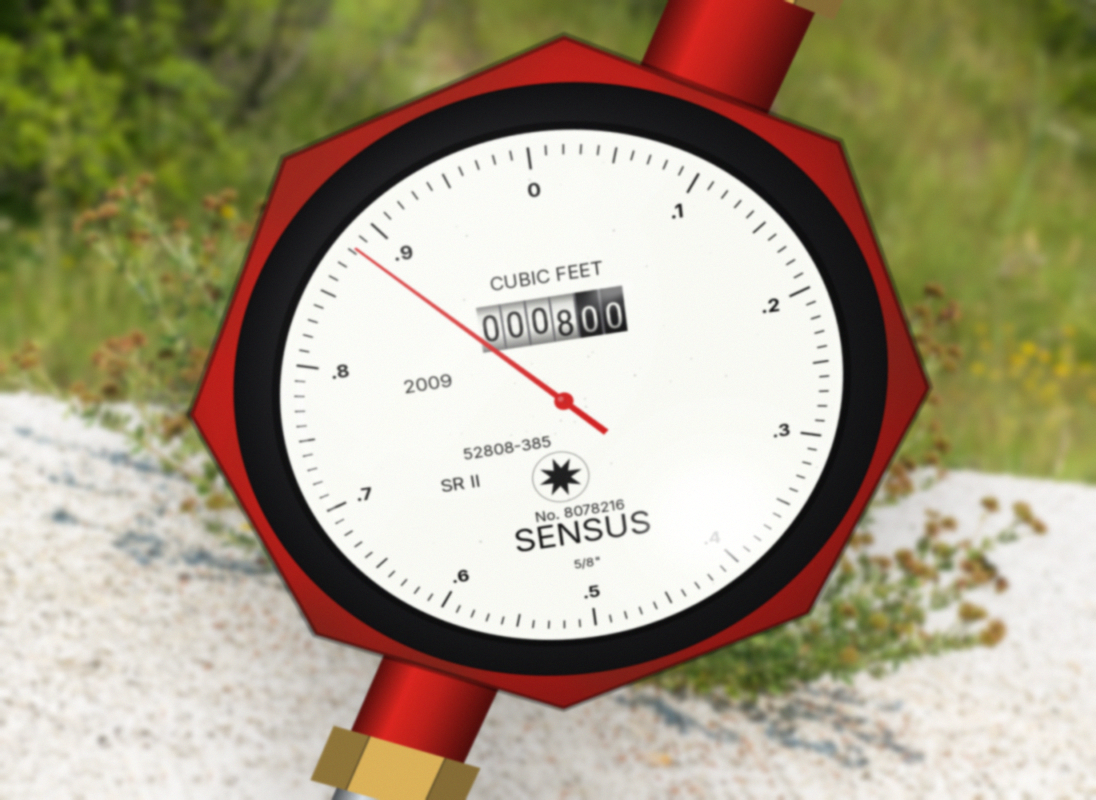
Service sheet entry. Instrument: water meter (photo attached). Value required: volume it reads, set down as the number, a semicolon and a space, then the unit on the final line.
799.88; ft³
